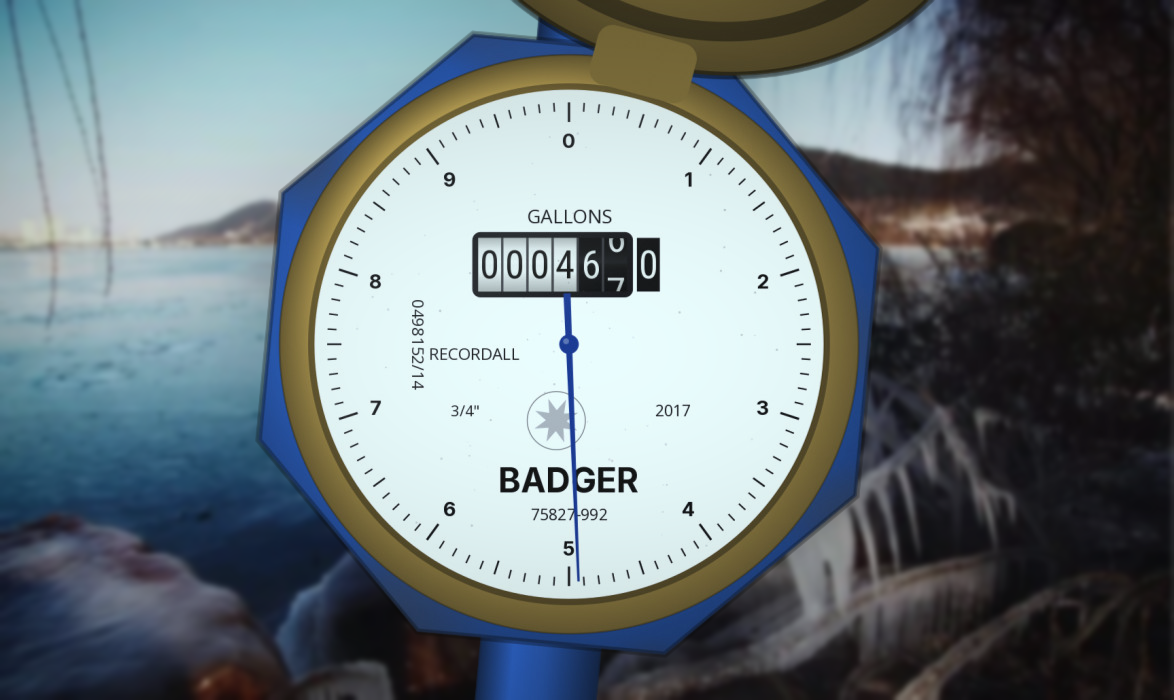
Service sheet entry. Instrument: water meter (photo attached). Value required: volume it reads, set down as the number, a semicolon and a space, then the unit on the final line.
4664.9; gal
